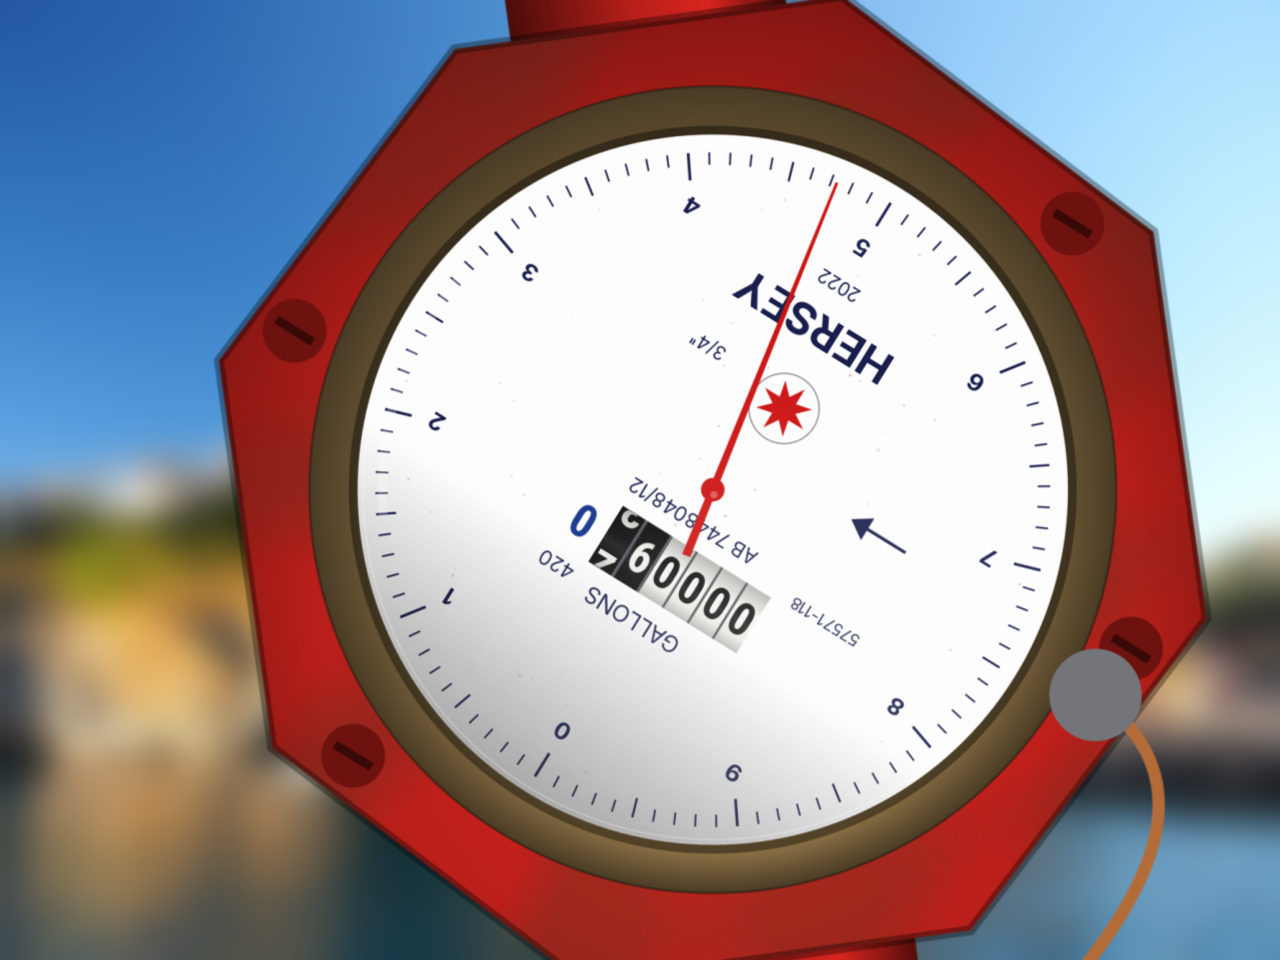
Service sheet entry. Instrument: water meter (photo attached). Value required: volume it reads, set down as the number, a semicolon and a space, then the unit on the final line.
924.7; gal
